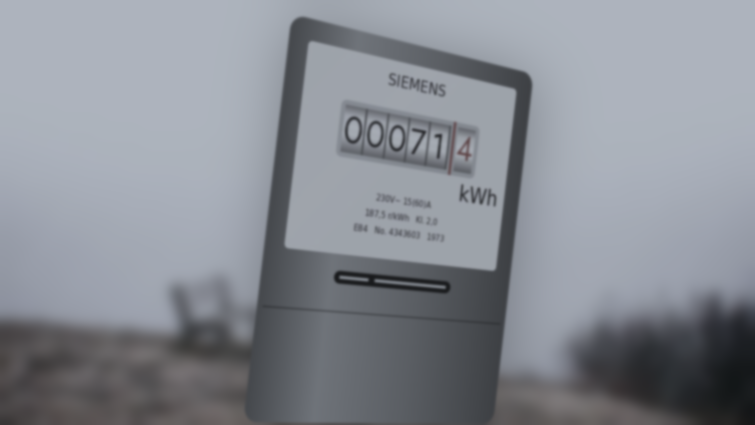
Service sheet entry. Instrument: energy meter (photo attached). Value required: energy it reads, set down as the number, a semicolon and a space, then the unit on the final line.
71.4; kWh
